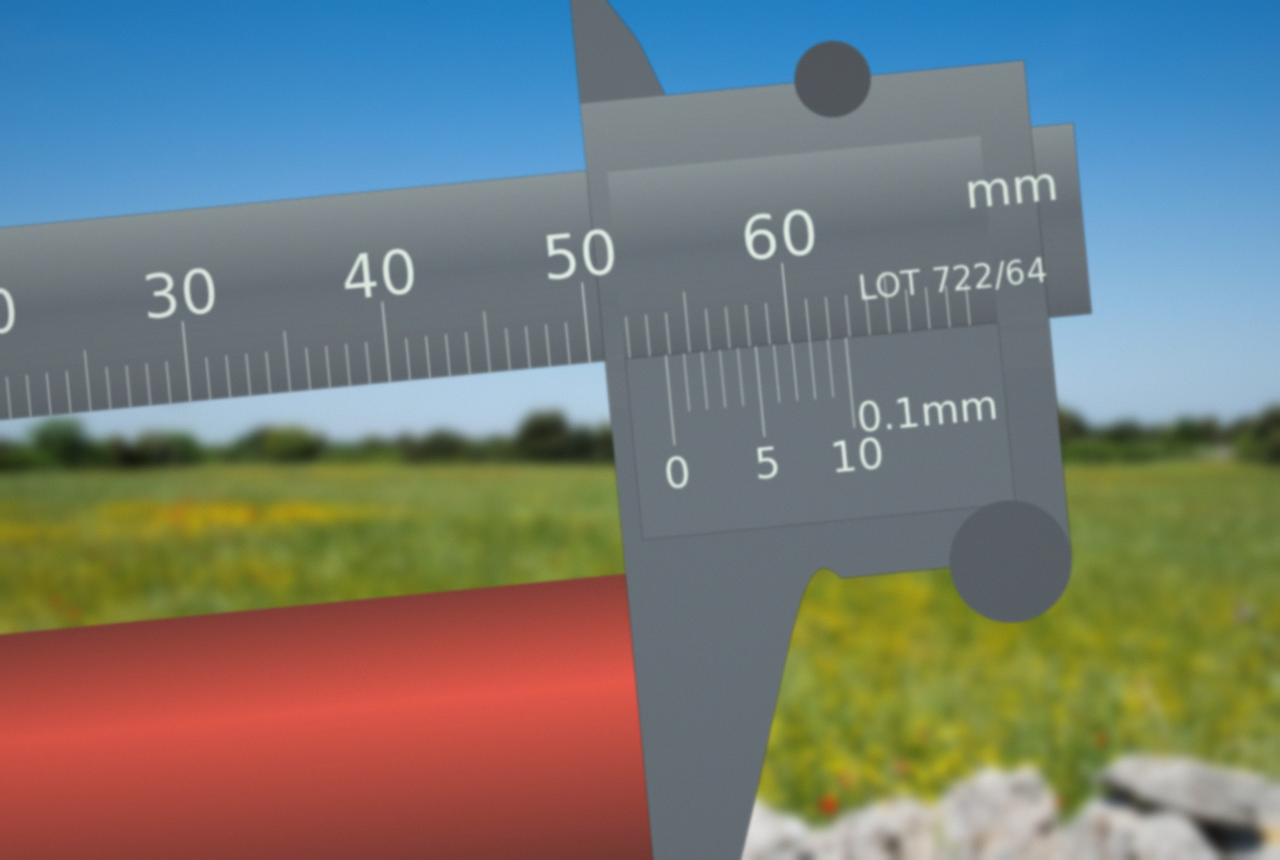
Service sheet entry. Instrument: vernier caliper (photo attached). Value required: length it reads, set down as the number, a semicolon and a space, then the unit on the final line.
53.8; mm
